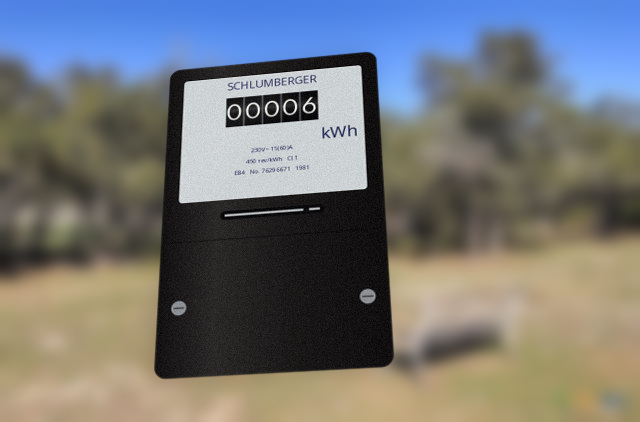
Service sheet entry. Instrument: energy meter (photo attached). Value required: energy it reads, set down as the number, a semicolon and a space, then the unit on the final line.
6; kWh
